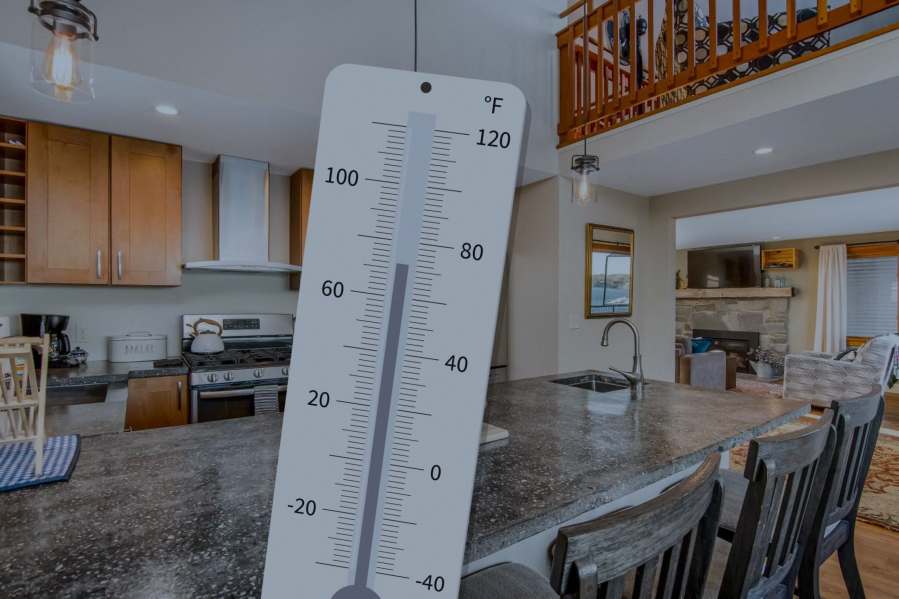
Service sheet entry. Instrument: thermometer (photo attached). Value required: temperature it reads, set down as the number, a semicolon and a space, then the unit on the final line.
72; °F
